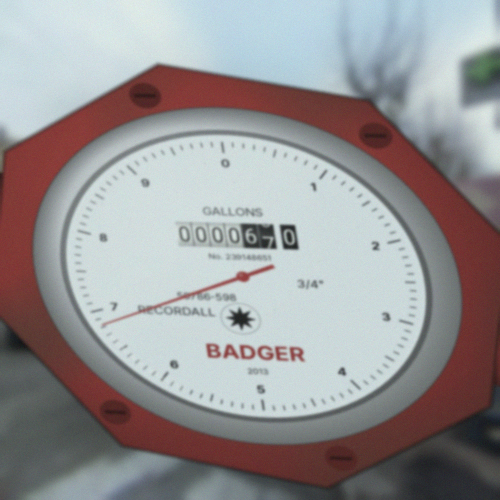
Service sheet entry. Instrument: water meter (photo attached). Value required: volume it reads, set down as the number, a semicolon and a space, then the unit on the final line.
666.8; gal
